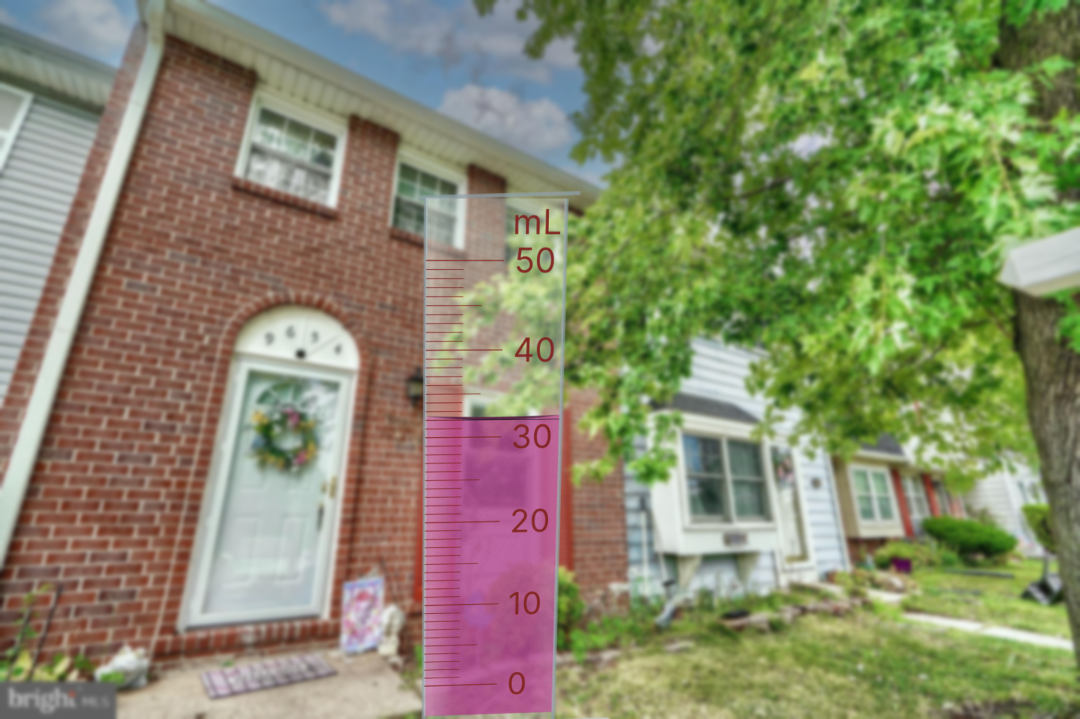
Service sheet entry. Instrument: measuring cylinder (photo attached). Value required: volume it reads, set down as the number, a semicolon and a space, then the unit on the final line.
32; mL
